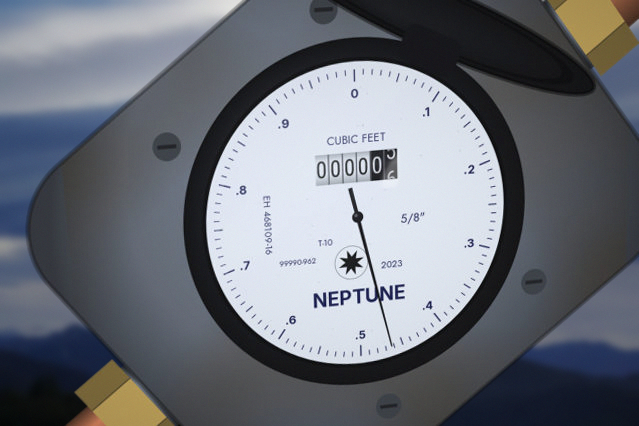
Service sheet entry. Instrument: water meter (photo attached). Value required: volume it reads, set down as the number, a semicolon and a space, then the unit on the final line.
5.46; ft³
